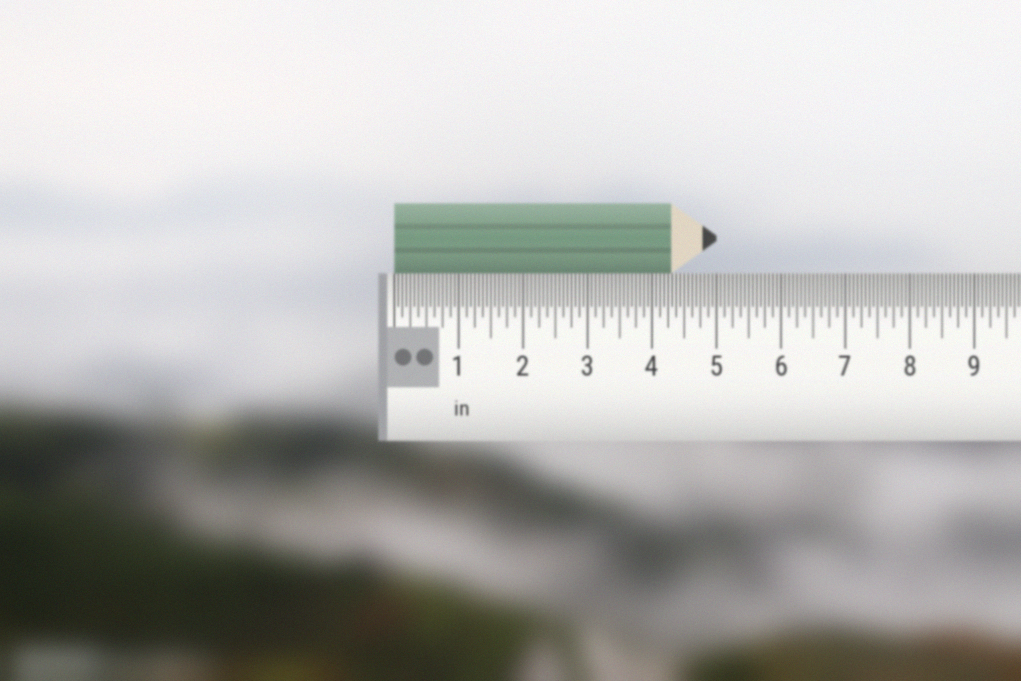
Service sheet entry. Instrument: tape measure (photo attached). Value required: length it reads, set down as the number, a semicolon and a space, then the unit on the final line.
5; in
